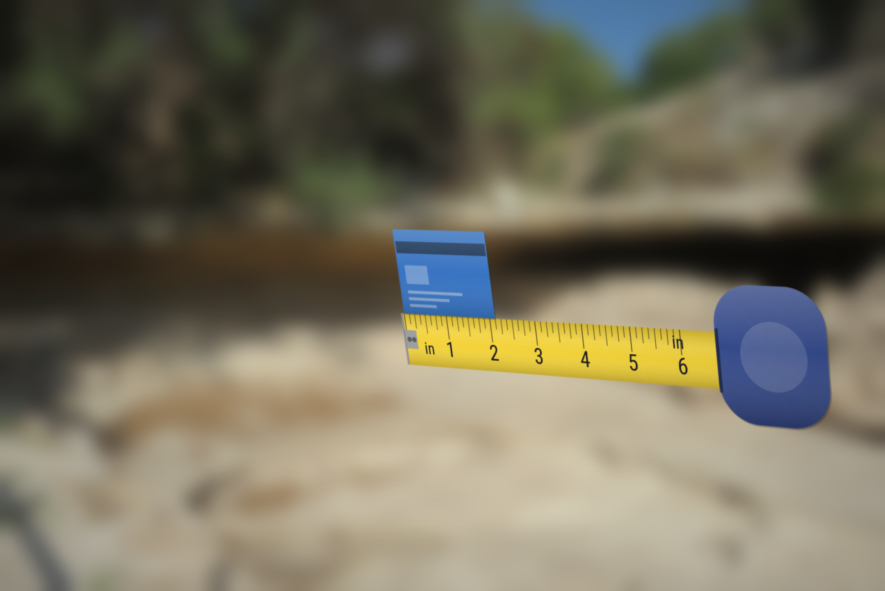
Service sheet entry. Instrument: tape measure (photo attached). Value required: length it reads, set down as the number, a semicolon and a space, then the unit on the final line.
2.125; in
